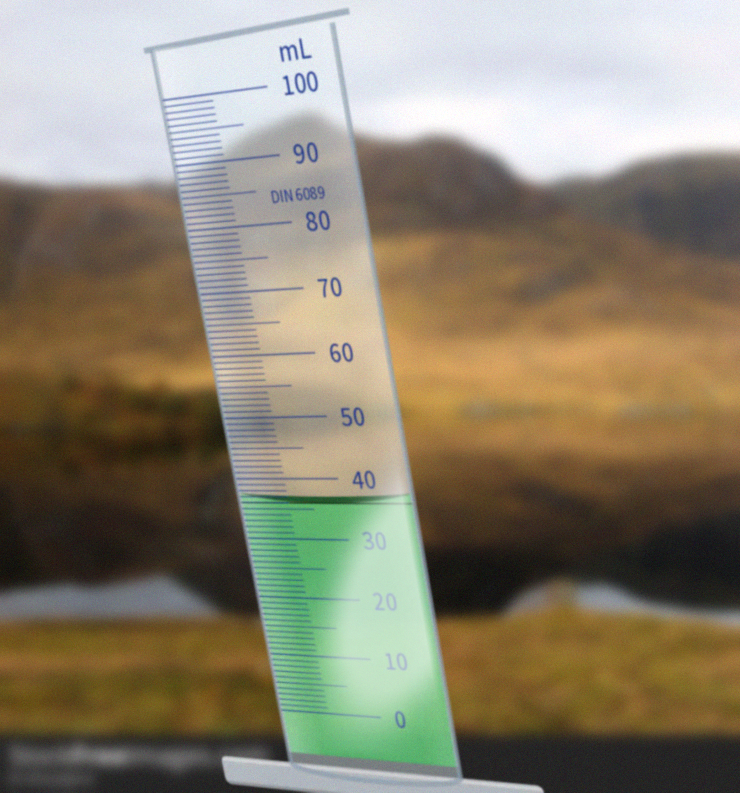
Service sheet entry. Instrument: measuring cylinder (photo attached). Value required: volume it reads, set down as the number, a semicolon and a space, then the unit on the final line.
36; mL
